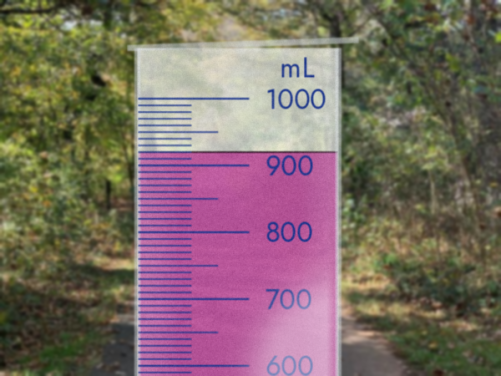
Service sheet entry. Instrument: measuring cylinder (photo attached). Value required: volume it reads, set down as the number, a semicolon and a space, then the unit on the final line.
920; mL
